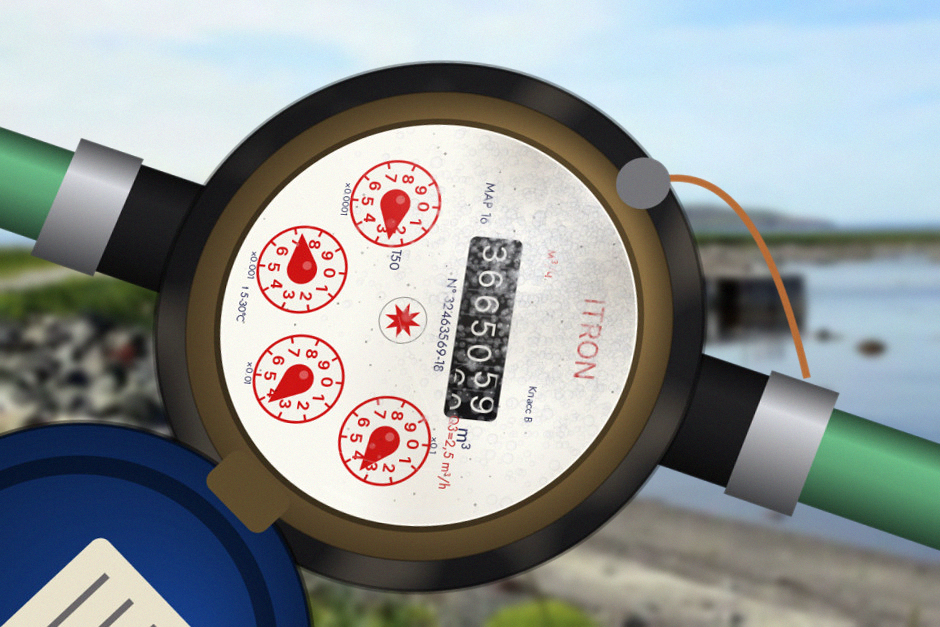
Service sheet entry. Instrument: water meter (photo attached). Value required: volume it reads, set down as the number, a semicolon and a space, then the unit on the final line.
3665059.3372; m³
